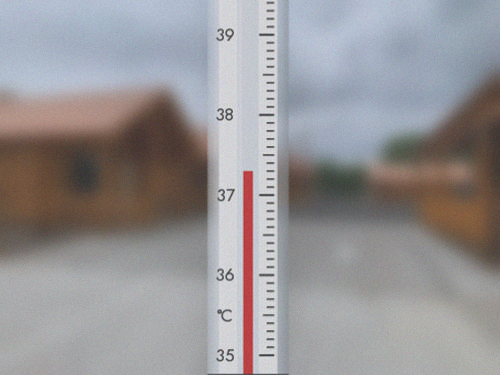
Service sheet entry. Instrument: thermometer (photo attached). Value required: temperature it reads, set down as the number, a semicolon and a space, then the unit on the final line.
37.3; °C
